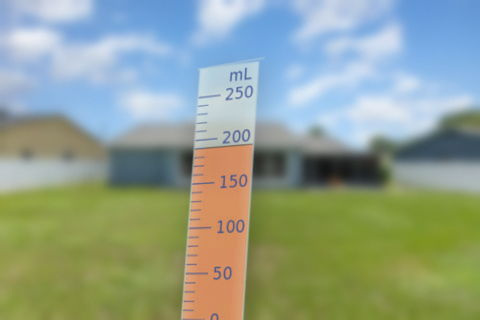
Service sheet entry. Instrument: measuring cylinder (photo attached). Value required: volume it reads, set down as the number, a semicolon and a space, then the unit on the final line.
190; mL
